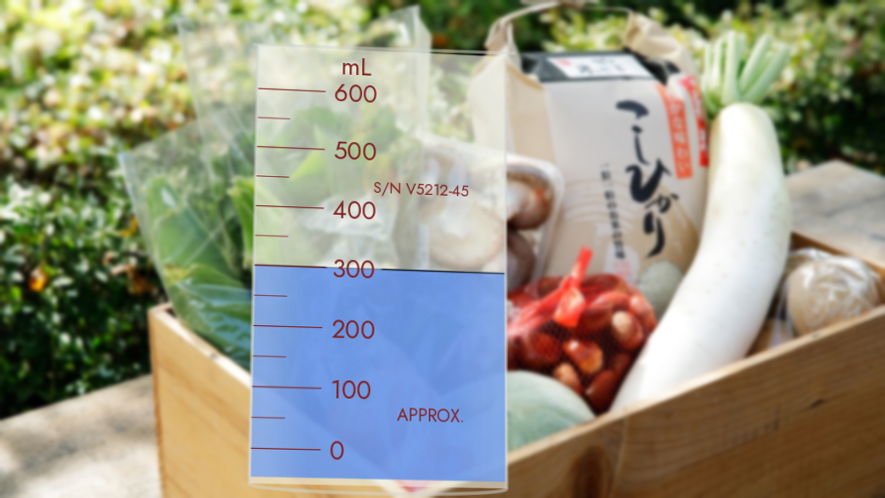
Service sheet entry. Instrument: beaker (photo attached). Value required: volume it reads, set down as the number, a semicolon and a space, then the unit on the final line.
300; mL
